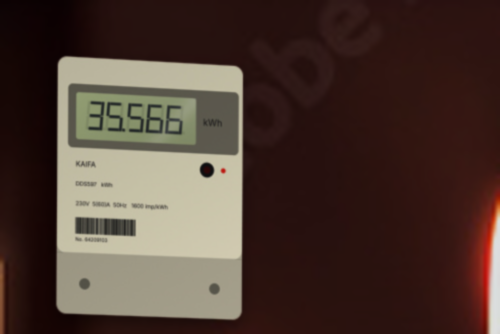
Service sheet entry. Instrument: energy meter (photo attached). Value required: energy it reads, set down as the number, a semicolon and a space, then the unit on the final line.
35.566; kWh
